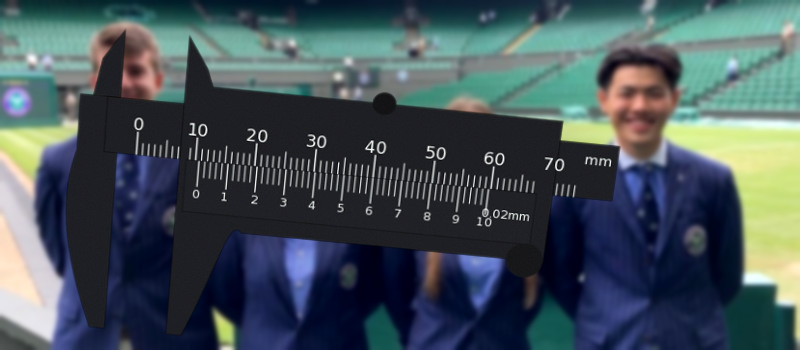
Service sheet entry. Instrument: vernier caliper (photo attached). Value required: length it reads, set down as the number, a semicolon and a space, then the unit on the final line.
10.6; mm
